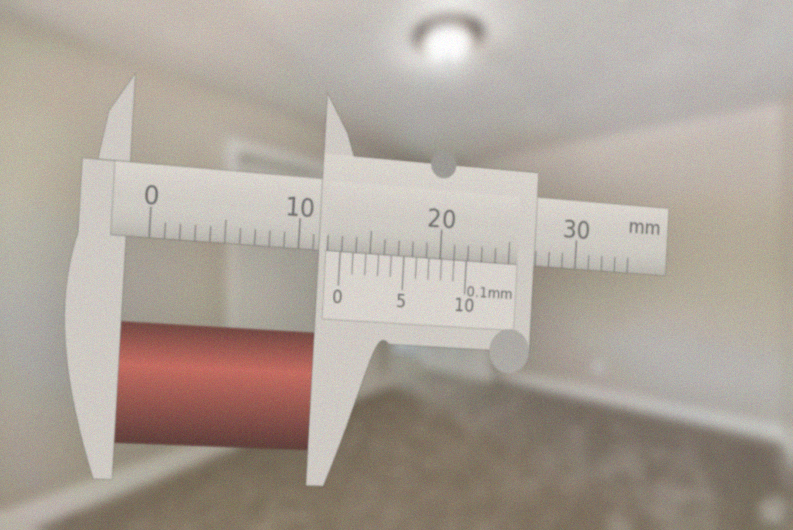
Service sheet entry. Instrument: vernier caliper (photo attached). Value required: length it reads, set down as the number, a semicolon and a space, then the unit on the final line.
12.9; mm
